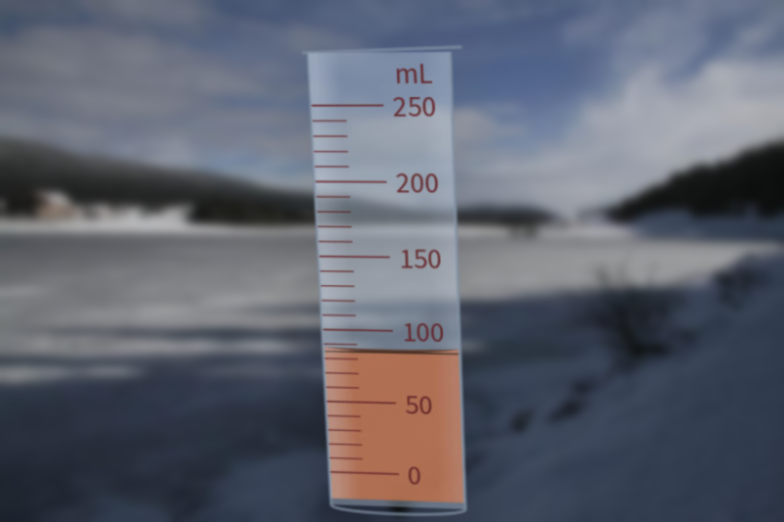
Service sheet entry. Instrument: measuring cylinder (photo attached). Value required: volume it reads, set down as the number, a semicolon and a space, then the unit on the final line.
85; mL
